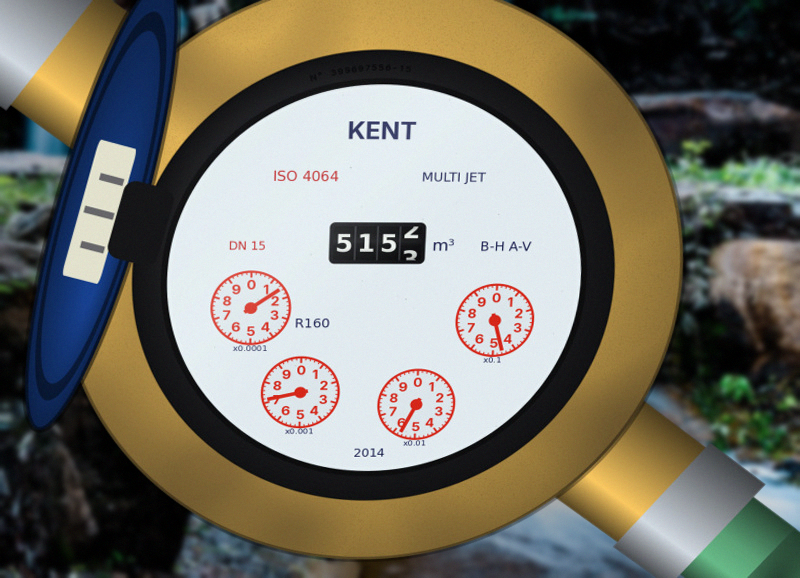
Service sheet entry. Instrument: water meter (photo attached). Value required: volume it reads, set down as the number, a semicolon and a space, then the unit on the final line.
5152.4571; m³
